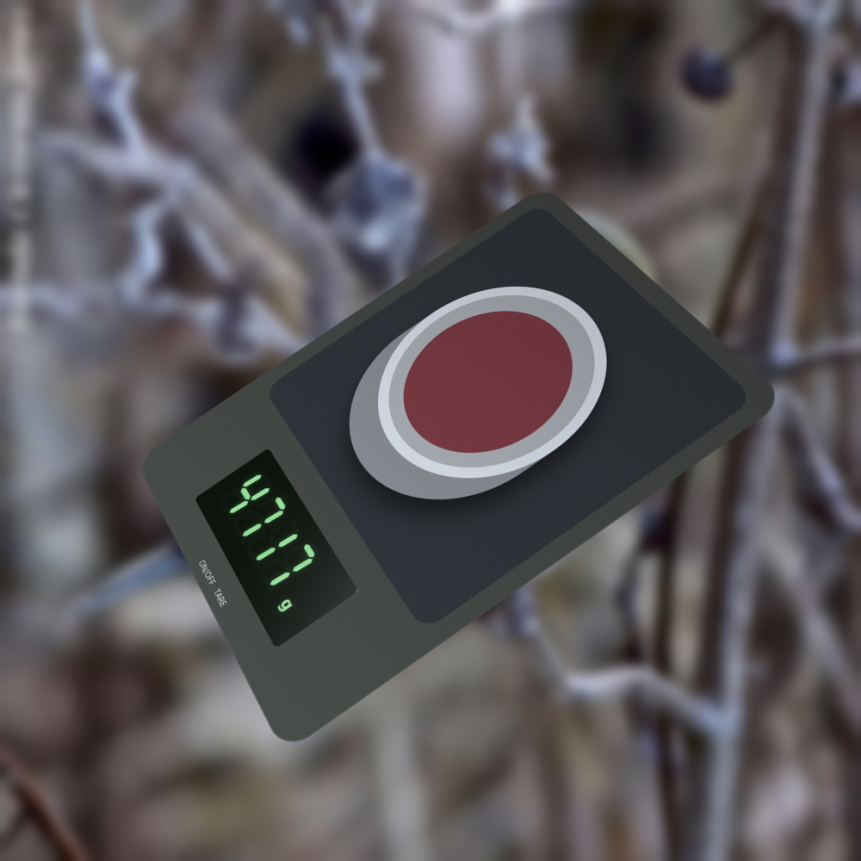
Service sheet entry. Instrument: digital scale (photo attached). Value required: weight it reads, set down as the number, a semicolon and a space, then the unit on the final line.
4717; g
